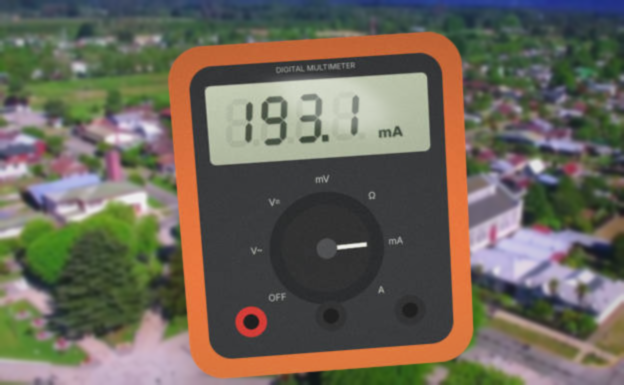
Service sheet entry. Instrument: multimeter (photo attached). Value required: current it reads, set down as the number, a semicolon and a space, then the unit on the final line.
193.1; mA
